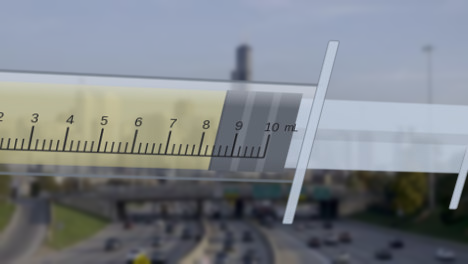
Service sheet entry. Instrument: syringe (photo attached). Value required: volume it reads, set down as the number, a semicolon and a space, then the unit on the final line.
8.4; mL
